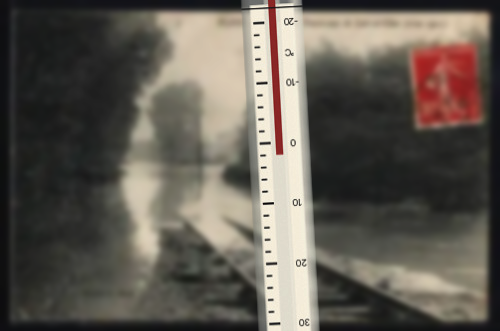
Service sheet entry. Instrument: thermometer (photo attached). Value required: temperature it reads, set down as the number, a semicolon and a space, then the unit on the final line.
2; °C
